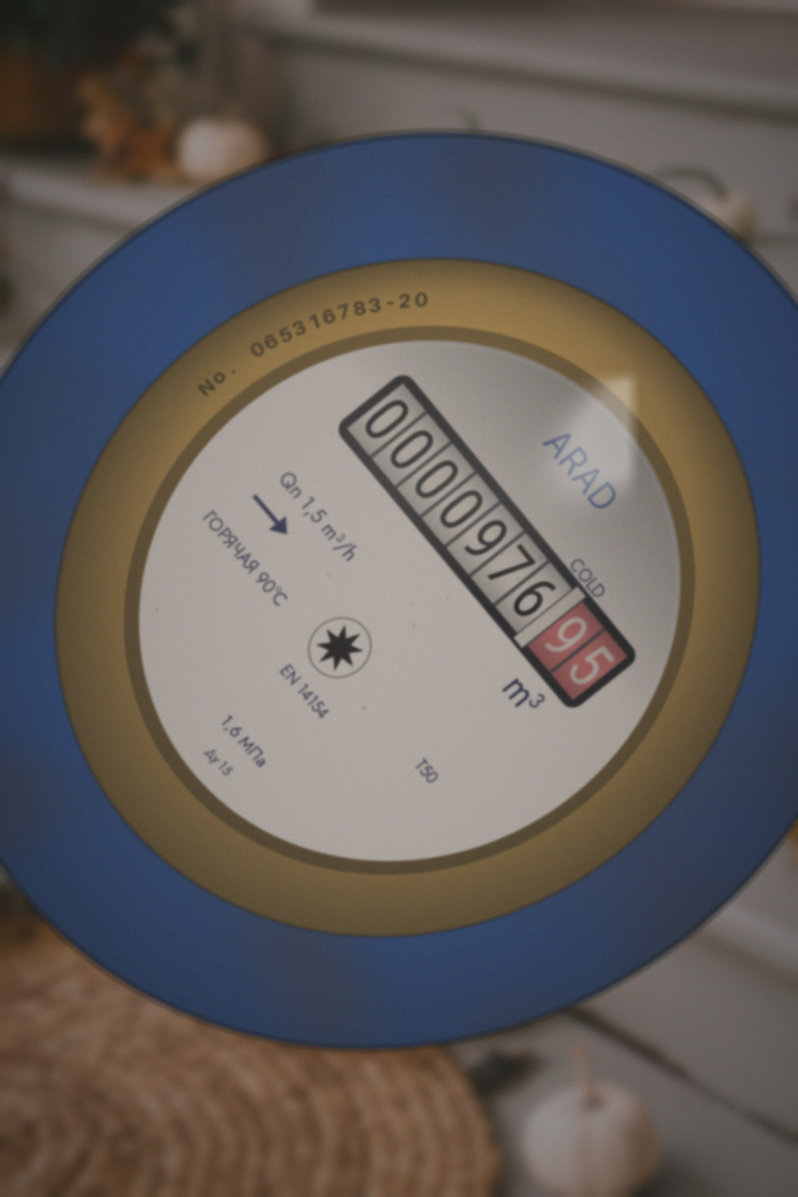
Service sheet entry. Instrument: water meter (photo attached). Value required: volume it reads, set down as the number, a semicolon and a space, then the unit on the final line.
976.95; m³
